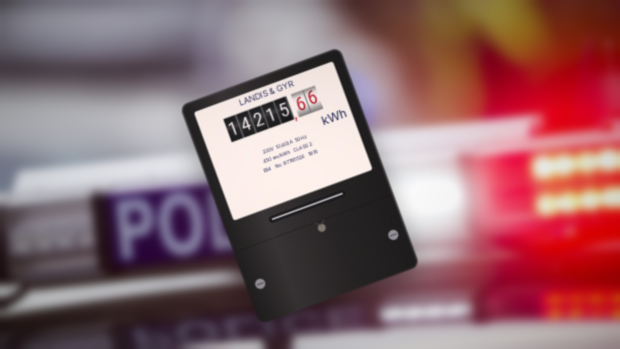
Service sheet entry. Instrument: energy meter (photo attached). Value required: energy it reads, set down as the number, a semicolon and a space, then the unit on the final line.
14215.66; kWh
